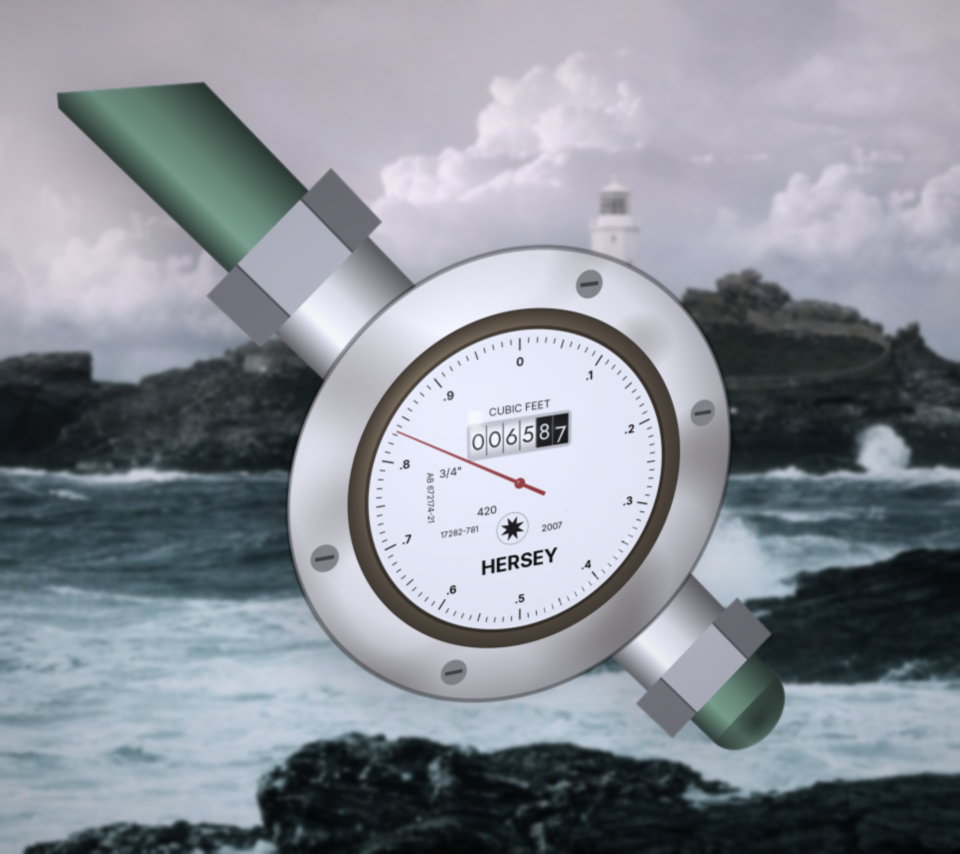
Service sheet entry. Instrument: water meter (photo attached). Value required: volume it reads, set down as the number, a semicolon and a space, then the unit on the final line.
6586.83; ft³
